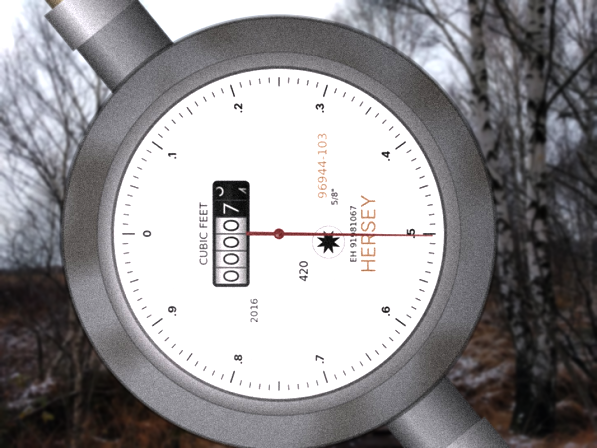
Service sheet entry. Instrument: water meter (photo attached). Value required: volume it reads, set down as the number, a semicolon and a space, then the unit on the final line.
73.50; ft³
